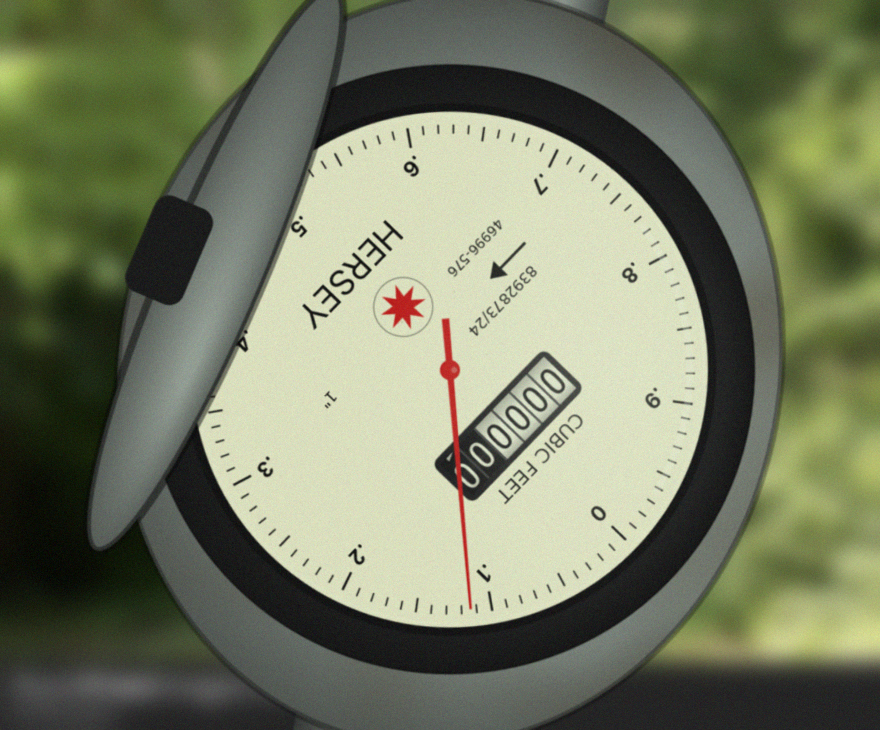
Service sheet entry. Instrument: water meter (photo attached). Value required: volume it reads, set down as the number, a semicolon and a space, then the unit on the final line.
0.11; ft³
